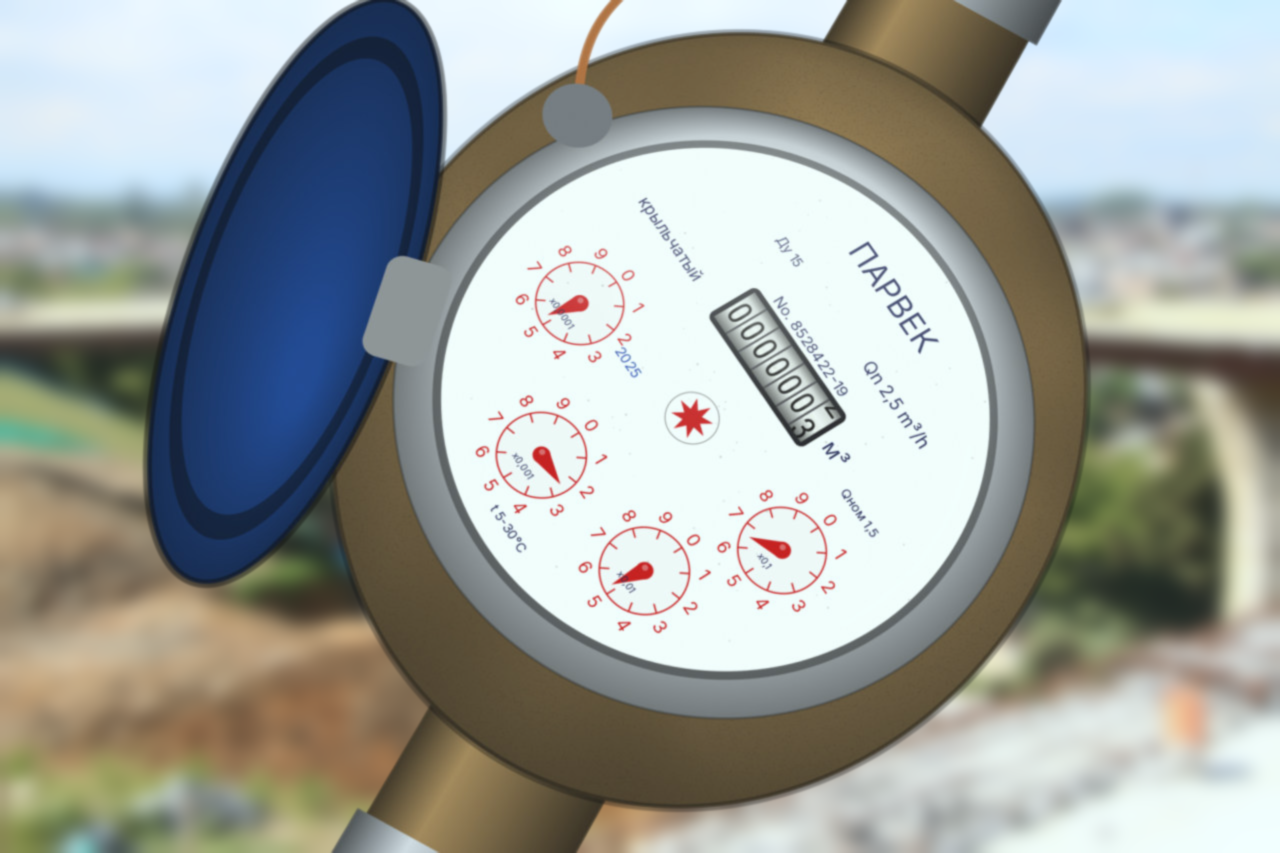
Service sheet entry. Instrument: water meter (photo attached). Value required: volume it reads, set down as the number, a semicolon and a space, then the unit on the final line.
2.6525; m³
